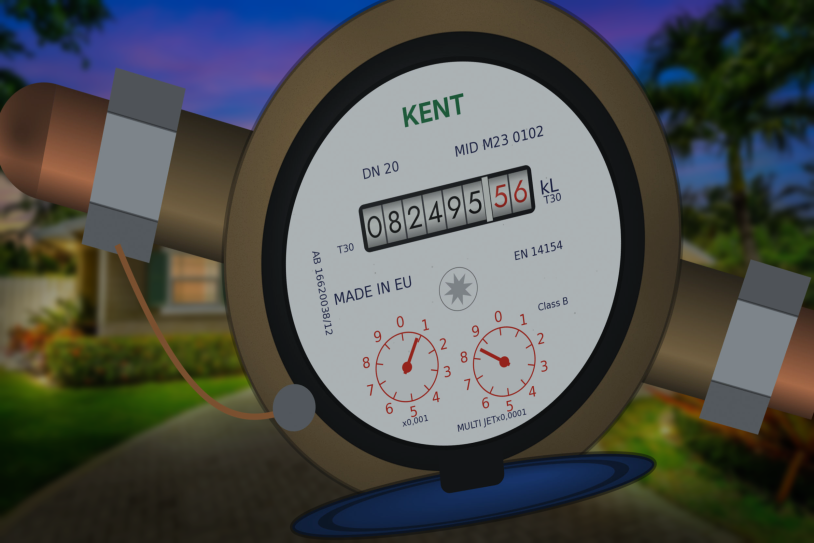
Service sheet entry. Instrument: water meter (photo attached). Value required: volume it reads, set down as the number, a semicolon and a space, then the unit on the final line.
82495.5608; kL
